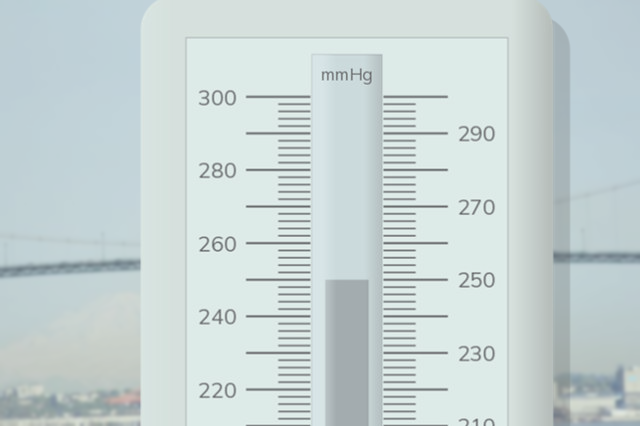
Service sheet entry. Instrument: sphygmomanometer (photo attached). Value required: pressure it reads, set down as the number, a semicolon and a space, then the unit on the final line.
250; mmHg
